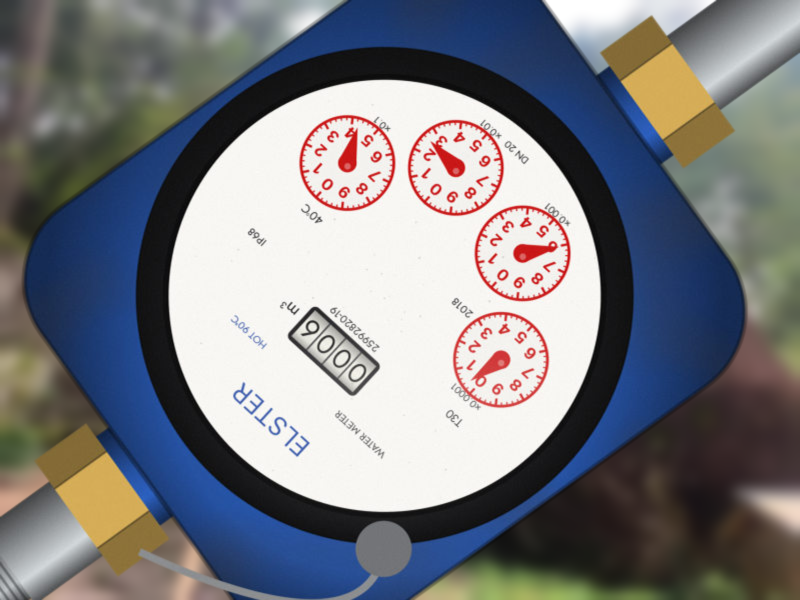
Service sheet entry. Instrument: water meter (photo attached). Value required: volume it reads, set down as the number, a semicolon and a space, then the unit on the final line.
6.4260; m³
